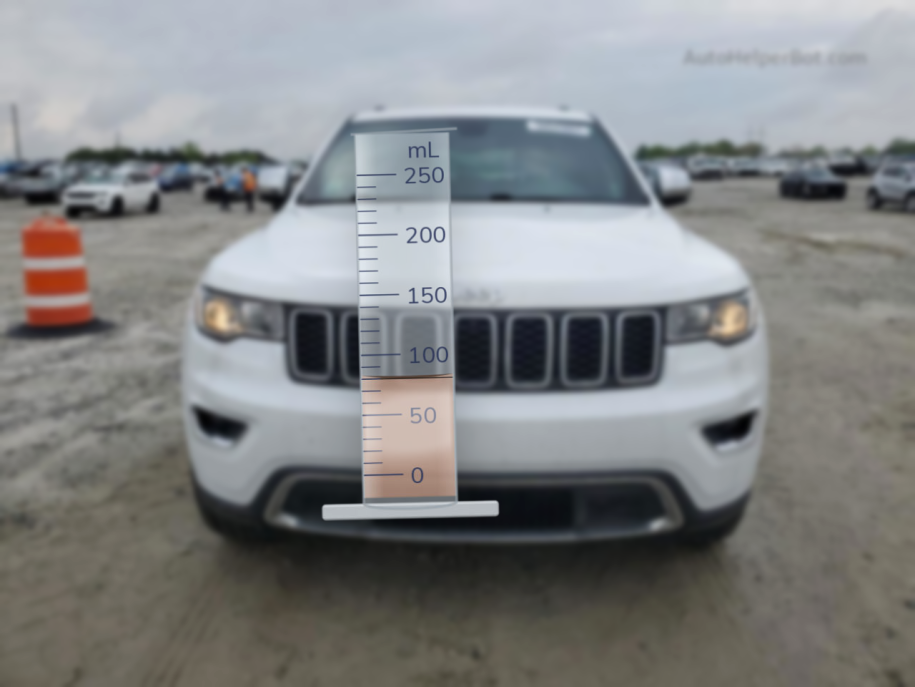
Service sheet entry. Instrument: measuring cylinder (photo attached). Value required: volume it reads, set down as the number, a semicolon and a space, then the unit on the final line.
80; mL
